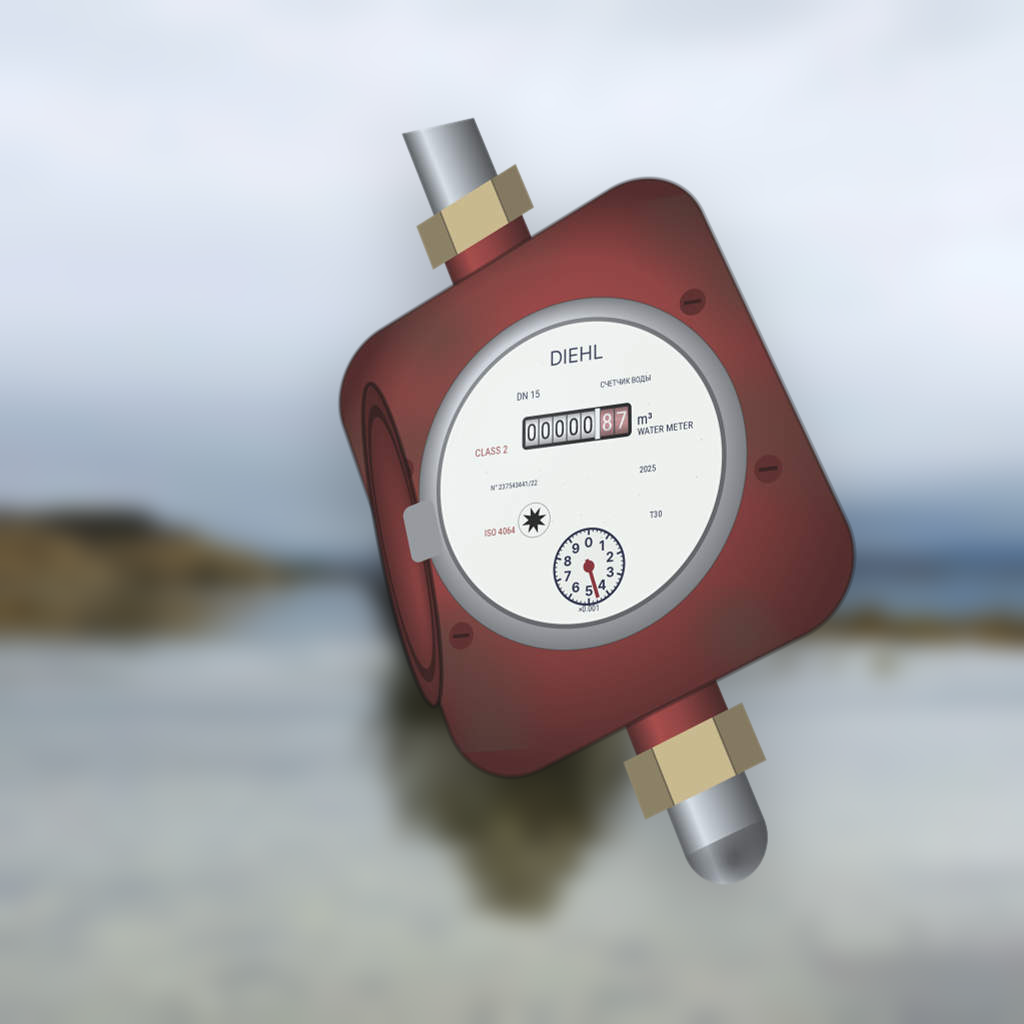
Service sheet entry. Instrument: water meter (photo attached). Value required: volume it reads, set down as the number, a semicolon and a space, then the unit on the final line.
0.874; m³
